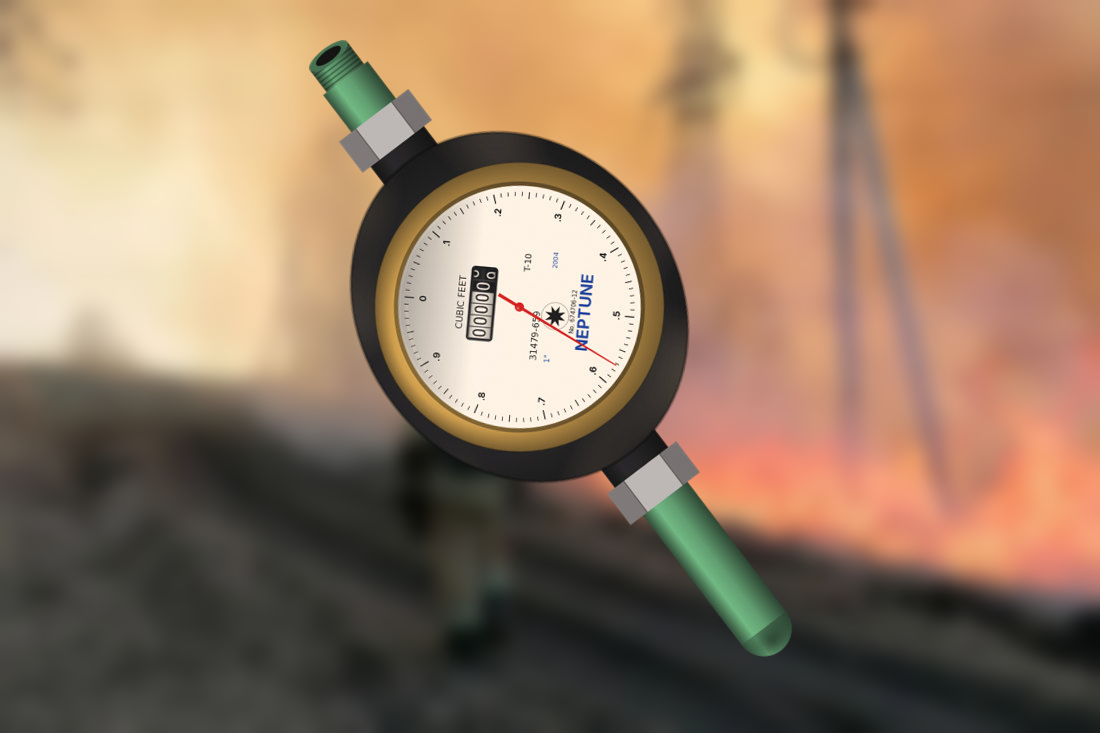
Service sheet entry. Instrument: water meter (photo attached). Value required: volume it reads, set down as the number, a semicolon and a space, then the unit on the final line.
8.57; ft³
